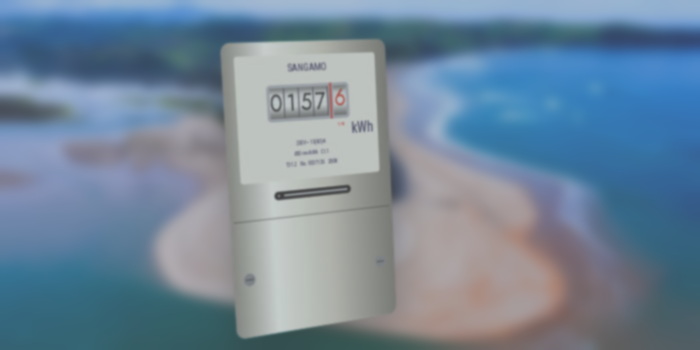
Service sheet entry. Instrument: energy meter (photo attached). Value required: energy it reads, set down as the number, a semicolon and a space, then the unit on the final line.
157.6; kWh
